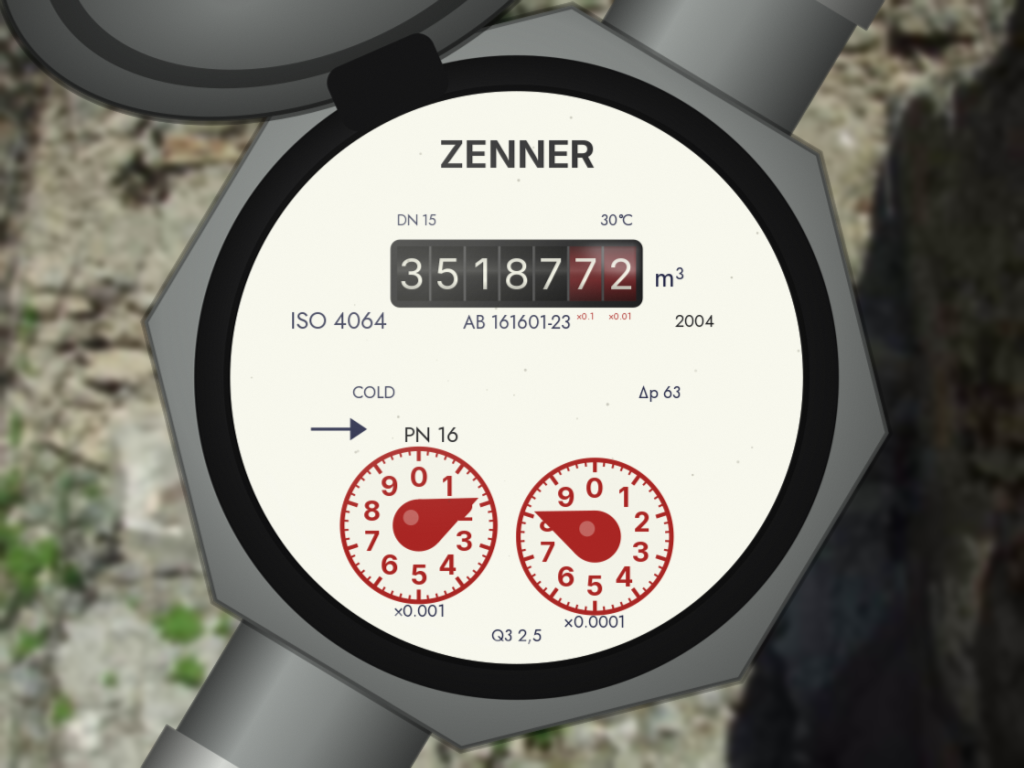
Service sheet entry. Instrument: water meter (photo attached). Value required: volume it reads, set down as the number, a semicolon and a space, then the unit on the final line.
35187.7218; m³
